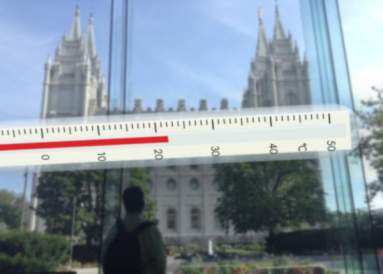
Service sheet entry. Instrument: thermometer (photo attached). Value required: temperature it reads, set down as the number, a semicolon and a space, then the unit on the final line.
22; °C
